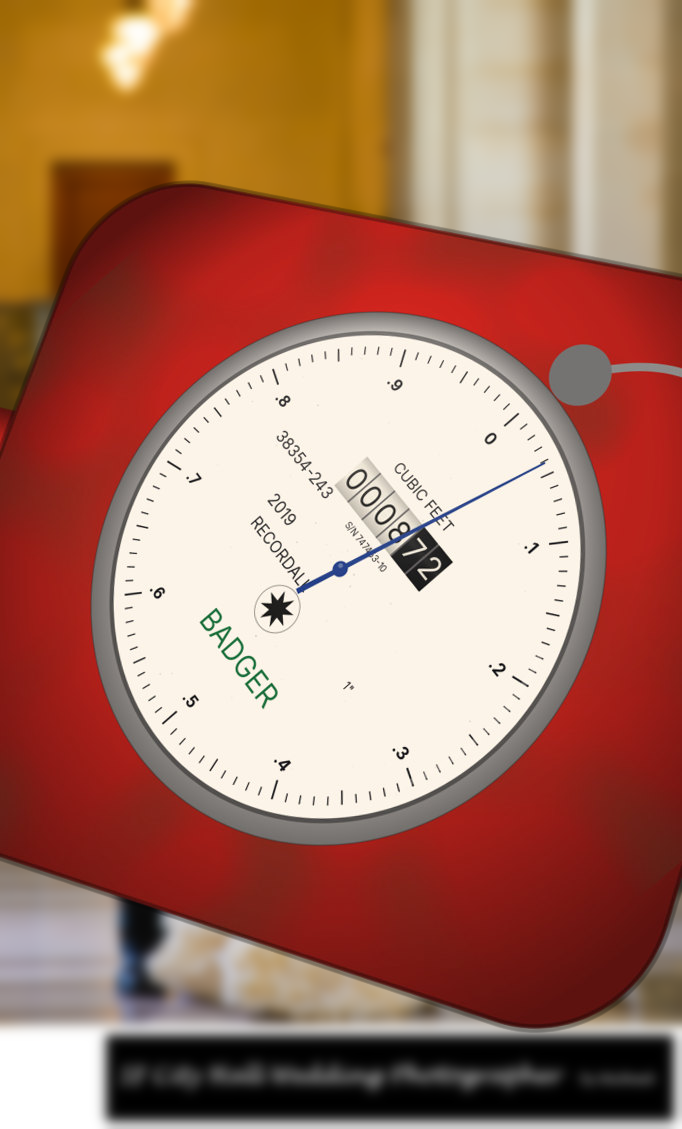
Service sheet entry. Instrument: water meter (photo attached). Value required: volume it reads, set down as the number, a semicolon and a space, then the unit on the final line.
872.04; ft³
